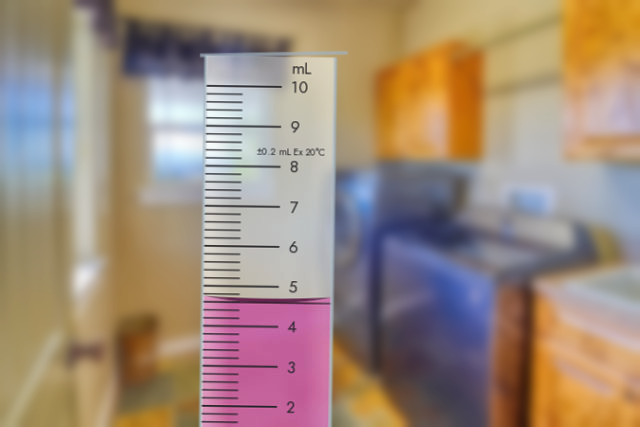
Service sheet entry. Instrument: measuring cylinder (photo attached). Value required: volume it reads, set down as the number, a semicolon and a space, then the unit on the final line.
4.6; mL
